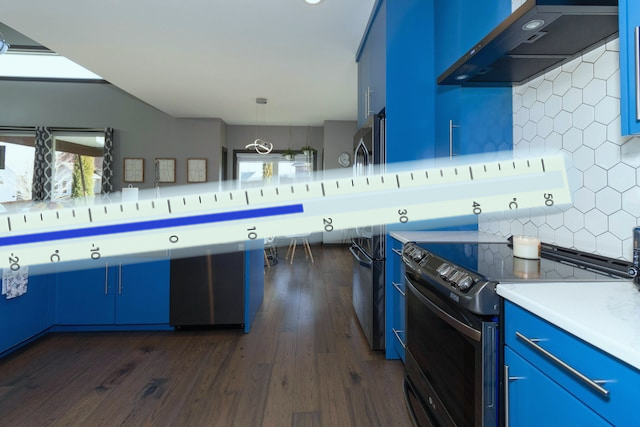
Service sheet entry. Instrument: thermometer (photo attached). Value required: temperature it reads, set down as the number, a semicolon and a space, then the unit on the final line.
17; °C
